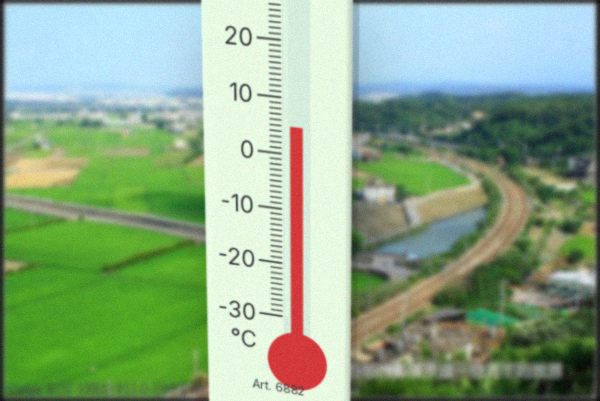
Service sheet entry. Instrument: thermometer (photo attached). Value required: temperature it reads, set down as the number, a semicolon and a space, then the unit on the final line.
5; °C
